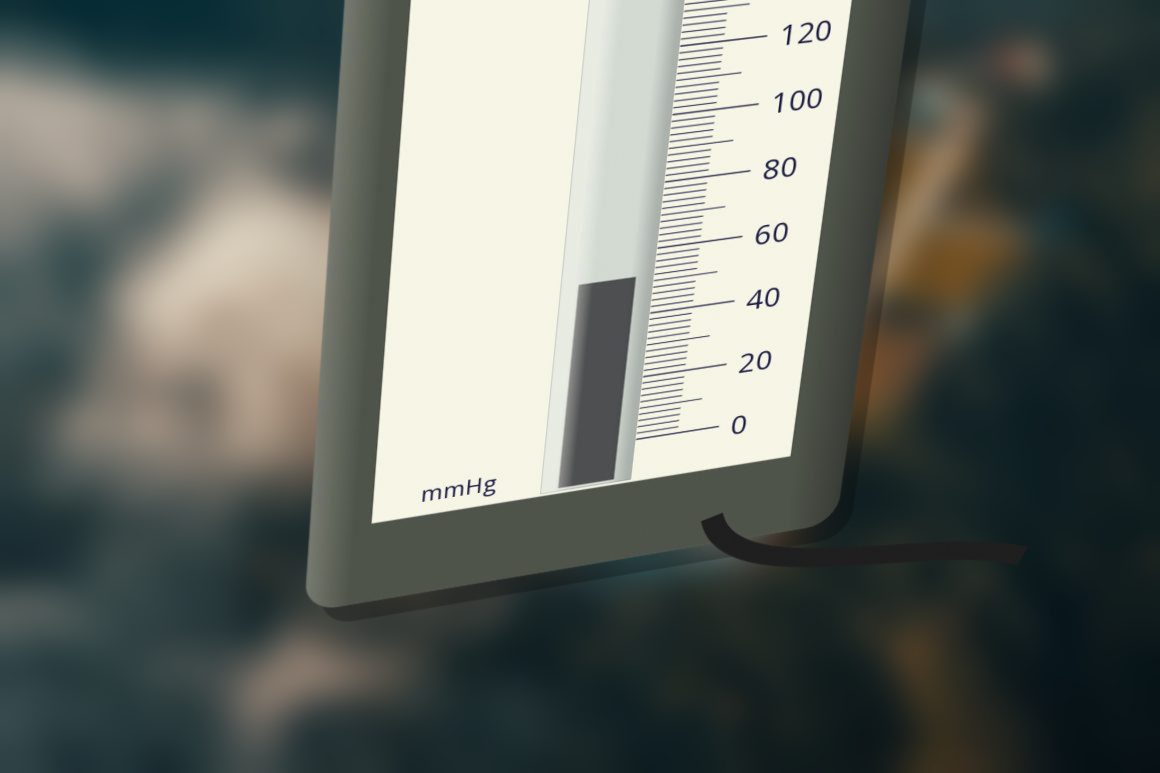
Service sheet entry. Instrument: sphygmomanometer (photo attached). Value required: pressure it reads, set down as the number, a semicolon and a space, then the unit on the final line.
52; mmHg
